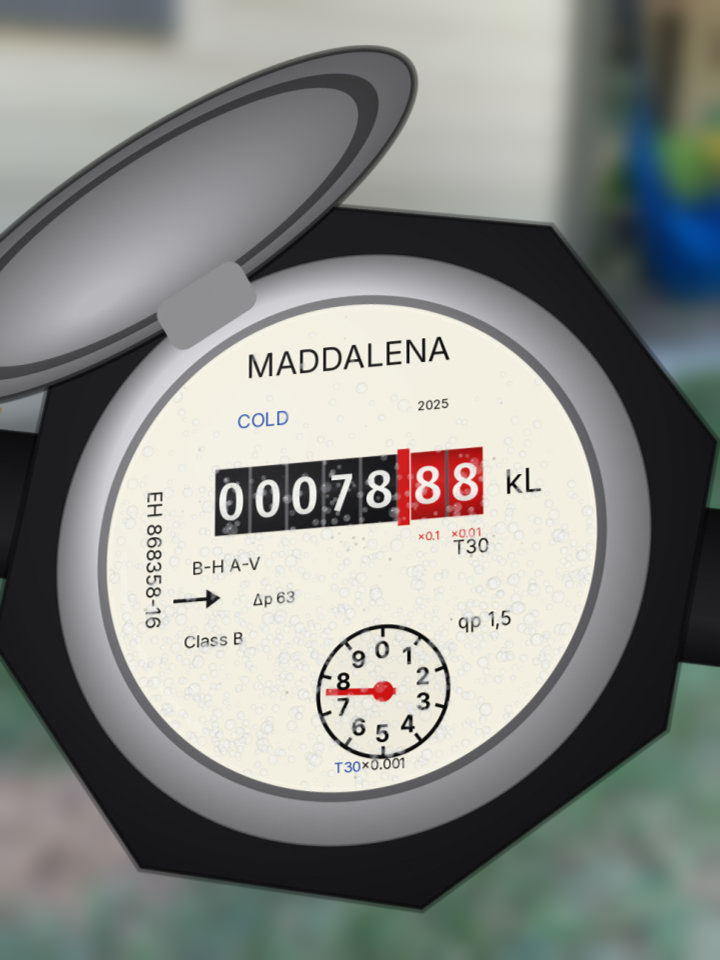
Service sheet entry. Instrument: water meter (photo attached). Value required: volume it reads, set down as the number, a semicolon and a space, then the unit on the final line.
78.887; kL
